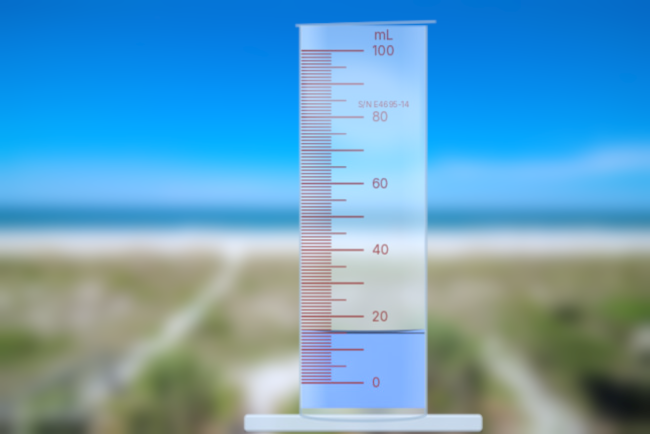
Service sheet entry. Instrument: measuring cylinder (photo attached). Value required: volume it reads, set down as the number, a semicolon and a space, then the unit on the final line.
15; mL
